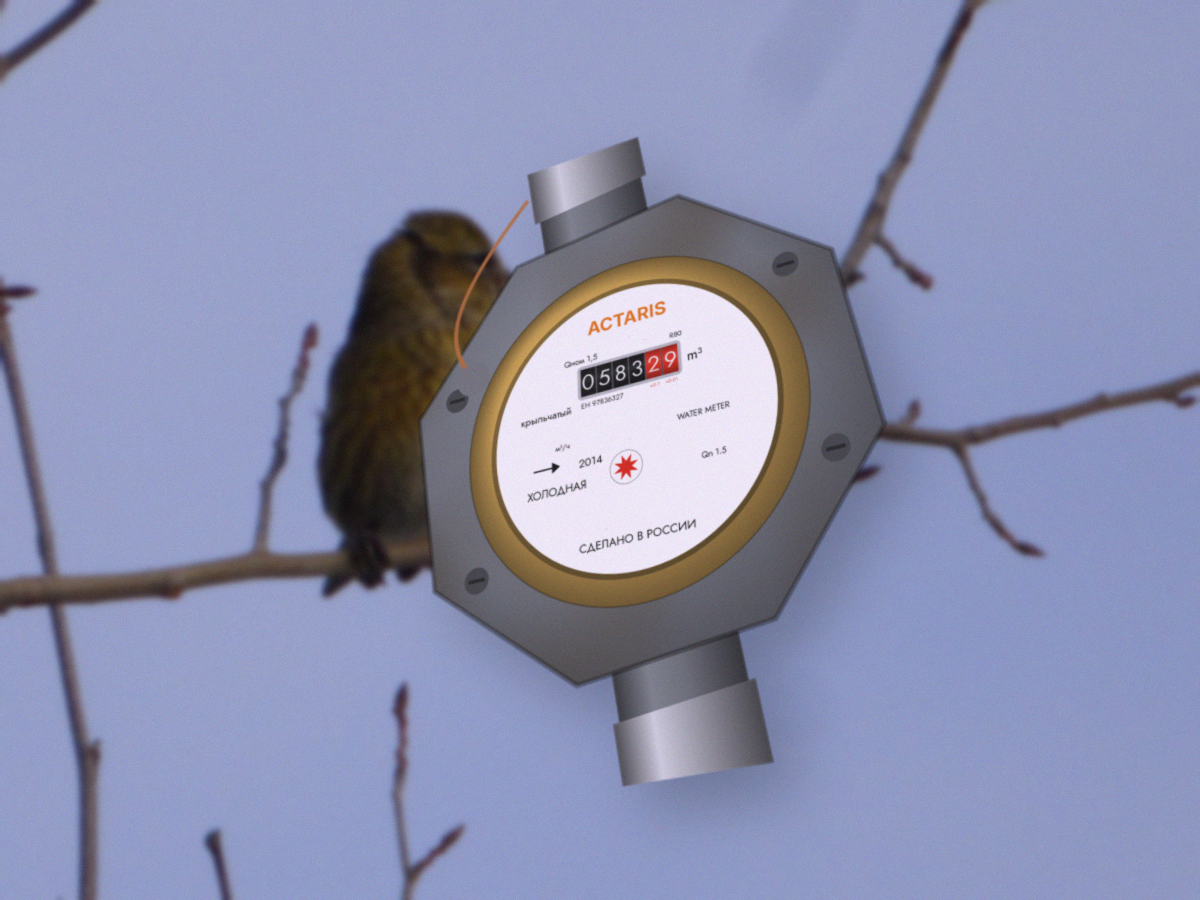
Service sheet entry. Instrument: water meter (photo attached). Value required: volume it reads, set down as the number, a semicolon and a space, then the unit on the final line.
583.29; m³
